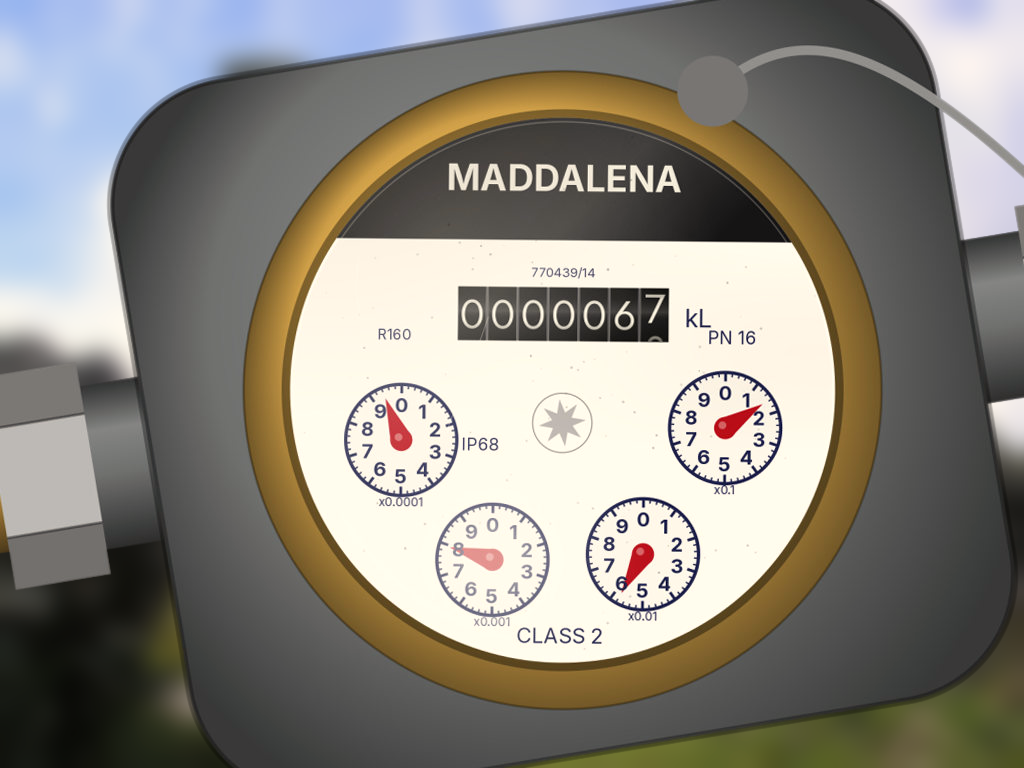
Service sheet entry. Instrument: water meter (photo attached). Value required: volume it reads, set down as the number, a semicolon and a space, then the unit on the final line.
67.1579; kL
